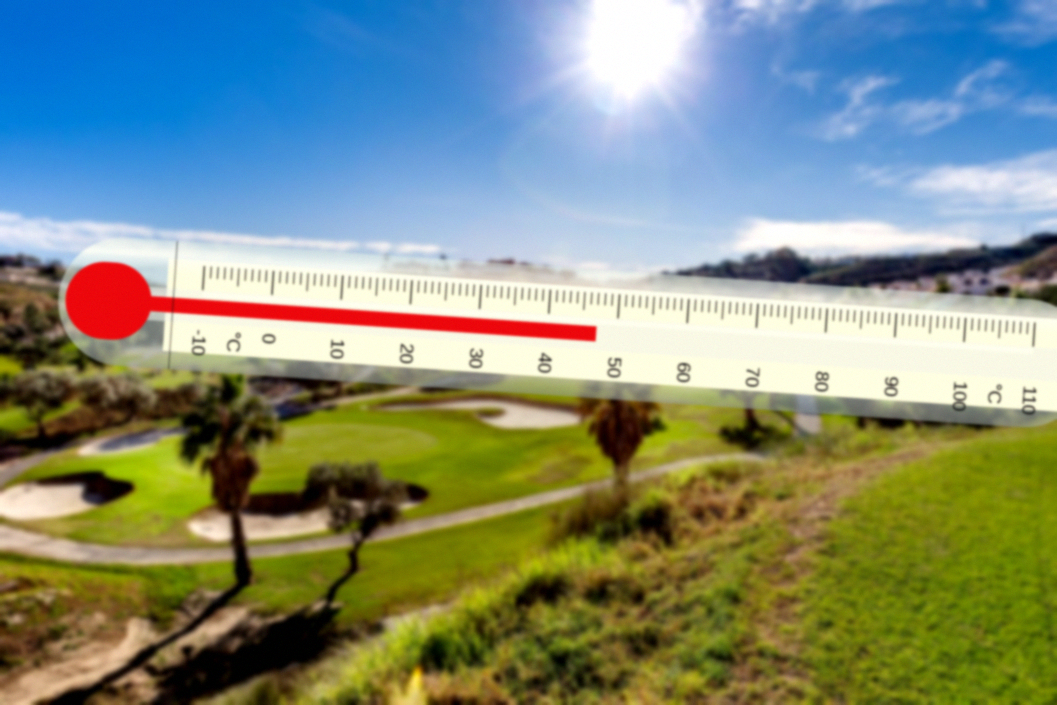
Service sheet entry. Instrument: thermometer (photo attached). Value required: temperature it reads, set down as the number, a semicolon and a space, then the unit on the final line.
47; °C
